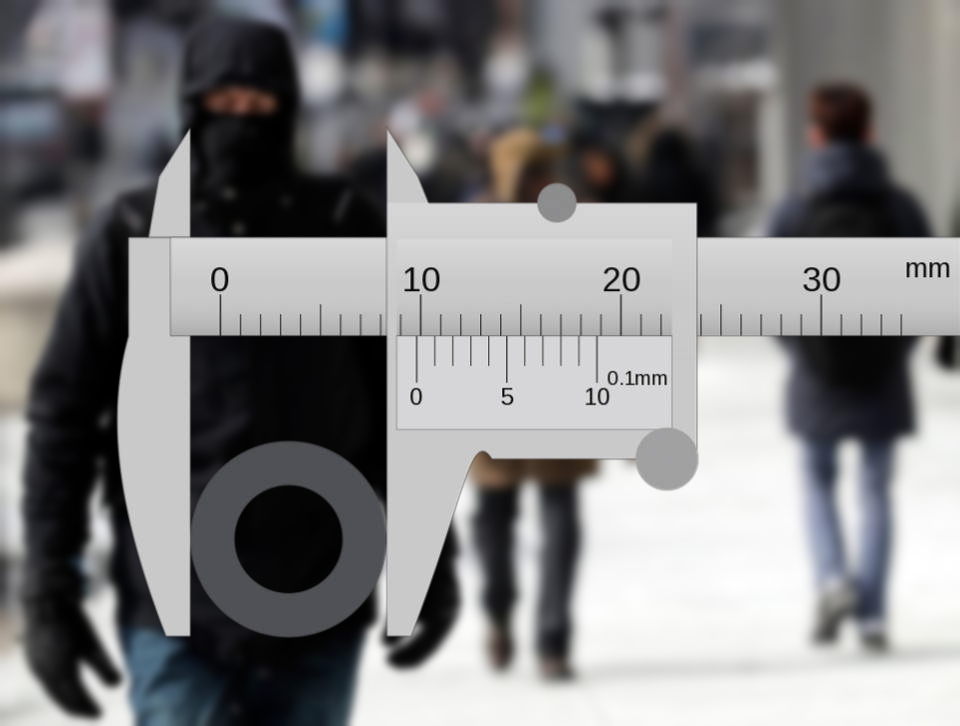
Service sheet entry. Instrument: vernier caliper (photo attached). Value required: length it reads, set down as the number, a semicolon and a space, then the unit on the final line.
9.8; mm
